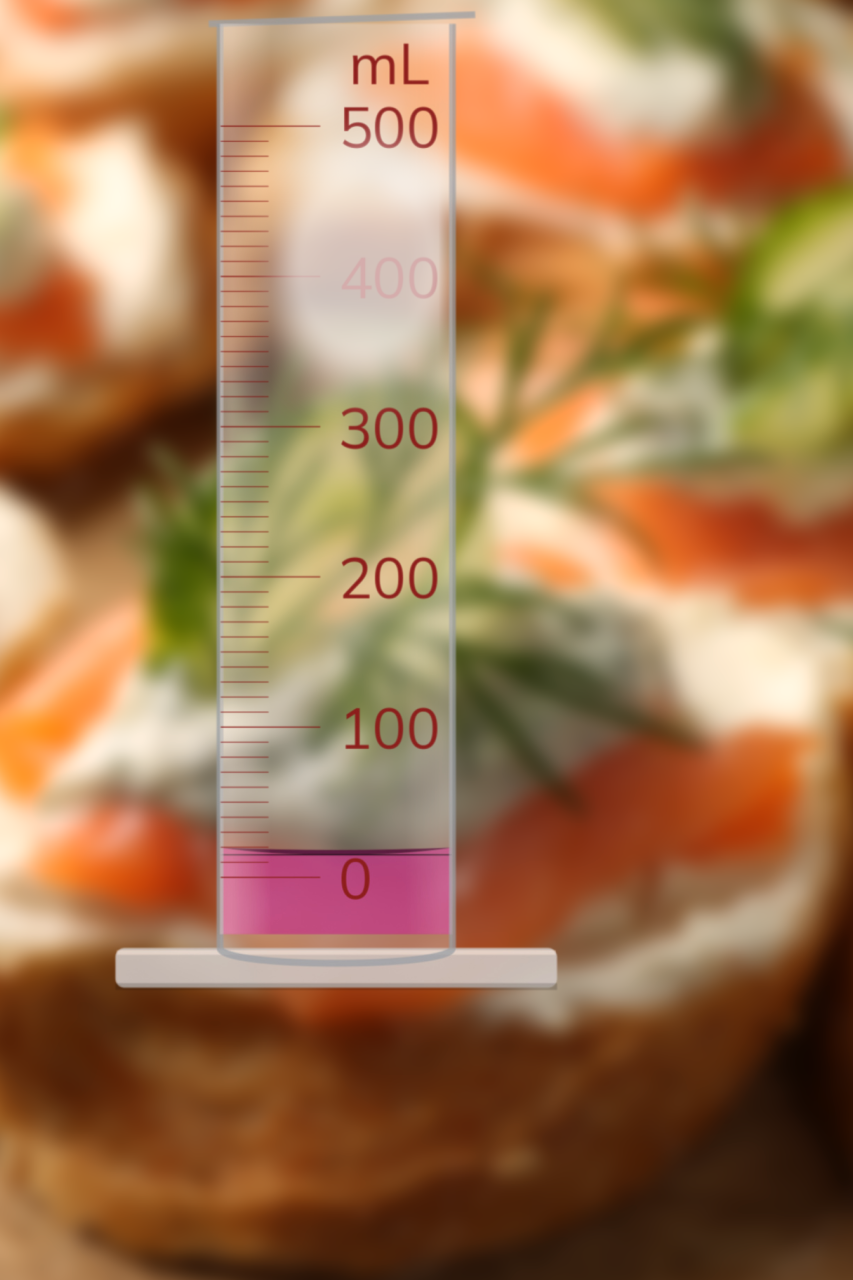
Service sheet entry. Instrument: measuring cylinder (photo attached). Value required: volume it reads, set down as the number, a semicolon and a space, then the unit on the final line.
15; mL
